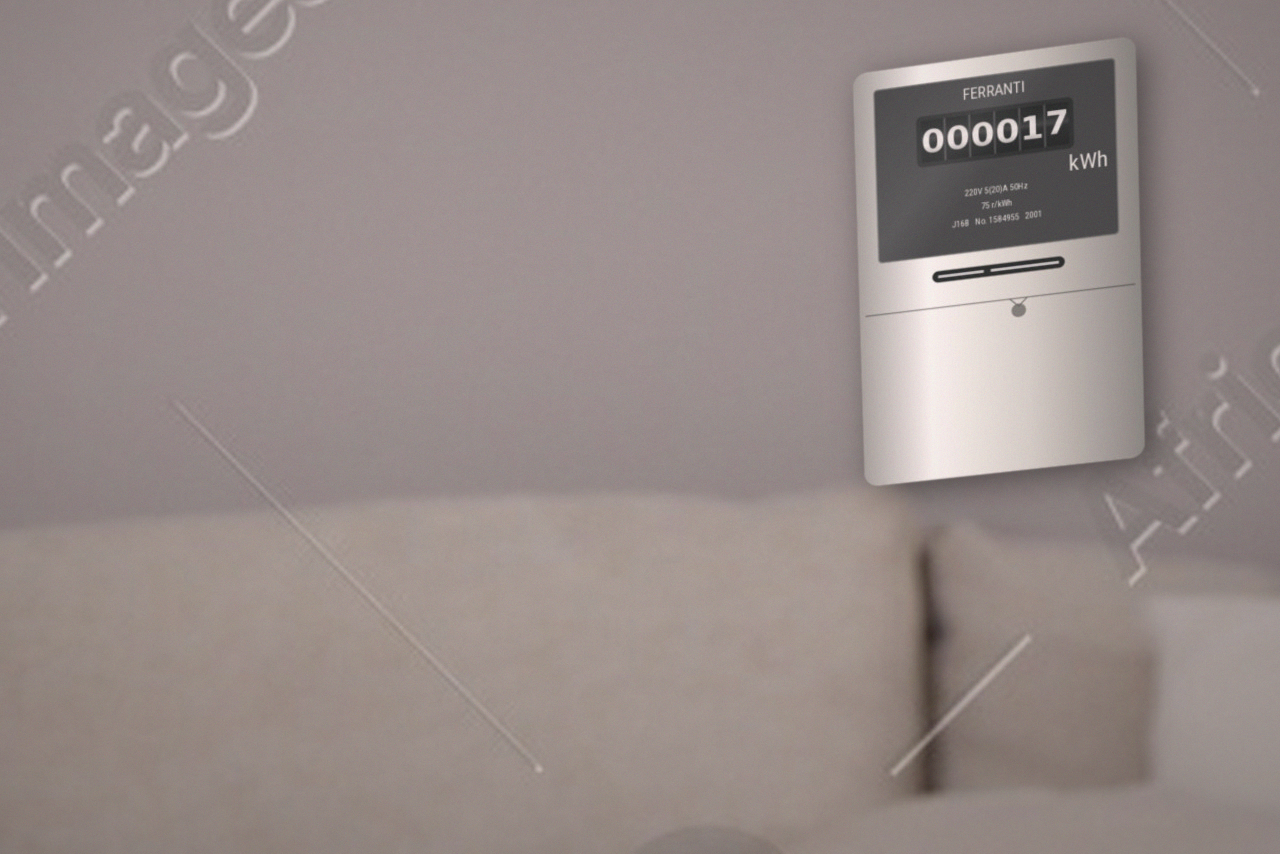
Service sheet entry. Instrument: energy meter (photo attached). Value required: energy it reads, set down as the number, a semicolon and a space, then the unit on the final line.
17; kWh
